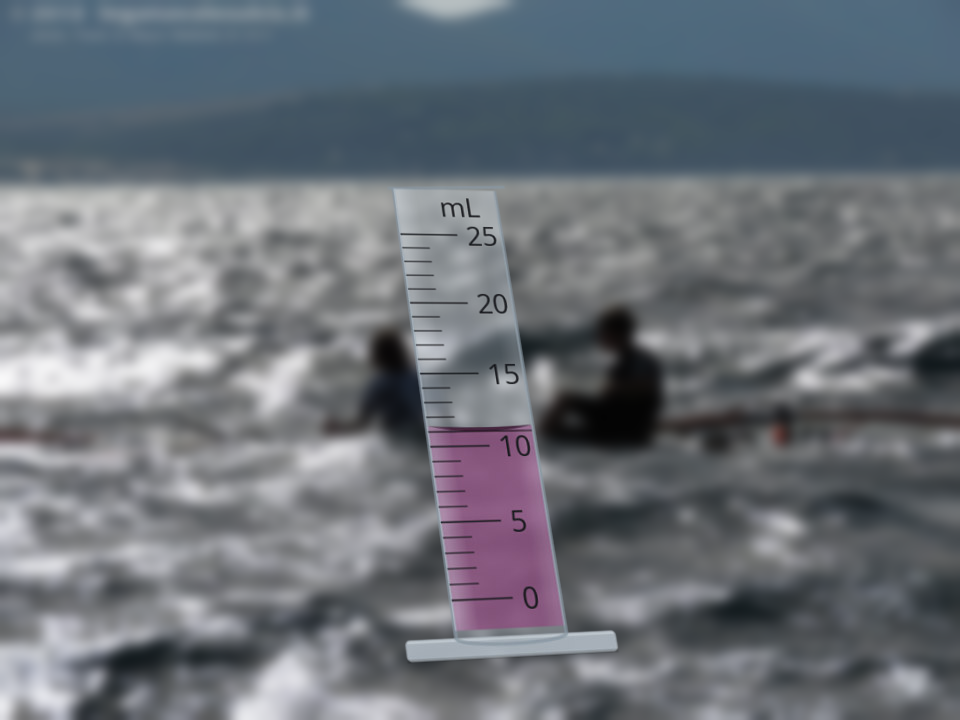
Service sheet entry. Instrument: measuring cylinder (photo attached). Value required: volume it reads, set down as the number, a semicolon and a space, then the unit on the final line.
11; mL
